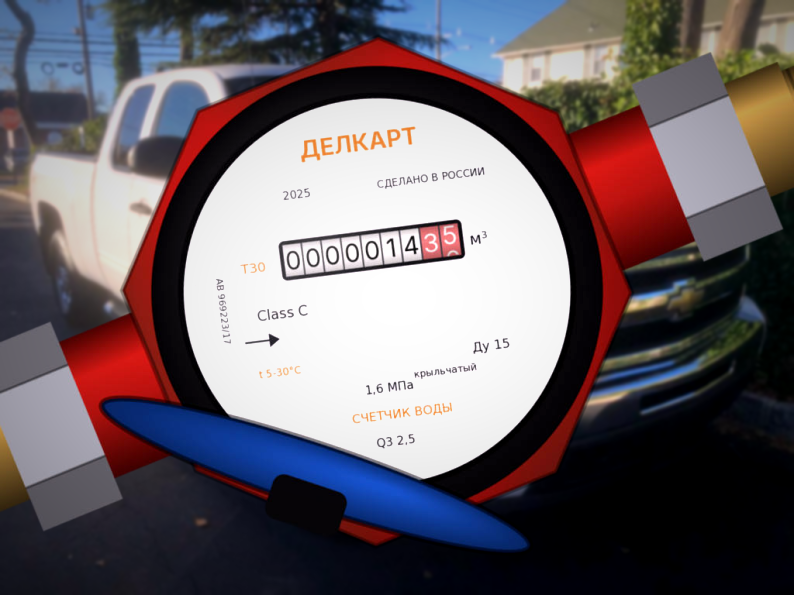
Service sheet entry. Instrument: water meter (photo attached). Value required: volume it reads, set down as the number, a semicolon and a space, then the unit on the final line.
14.35; m³
